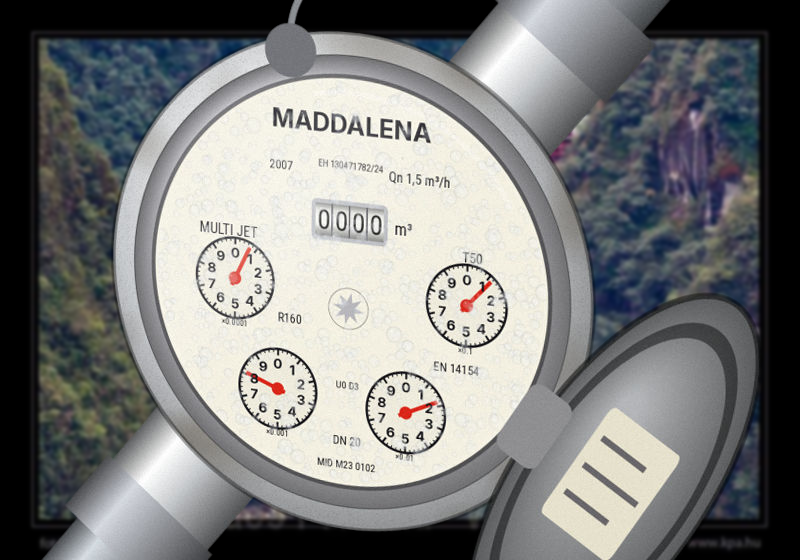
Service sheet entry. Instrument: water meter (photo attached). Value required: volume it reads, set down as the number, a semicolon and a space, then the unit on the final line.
0.1180; m³
